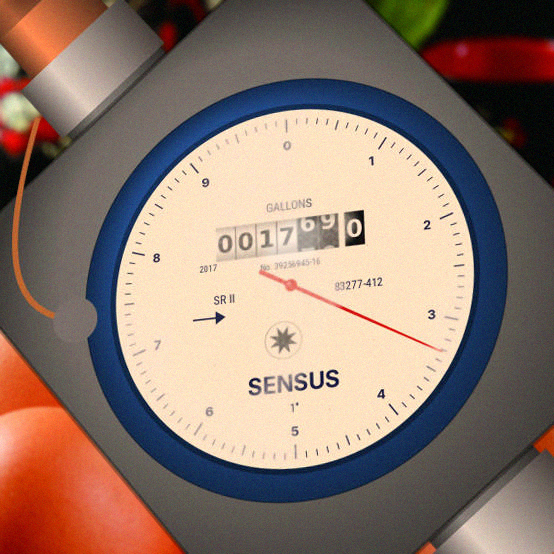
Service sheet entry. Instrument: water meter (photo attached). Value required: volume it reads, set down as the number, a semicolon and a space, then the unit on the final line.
17693.3; gal
